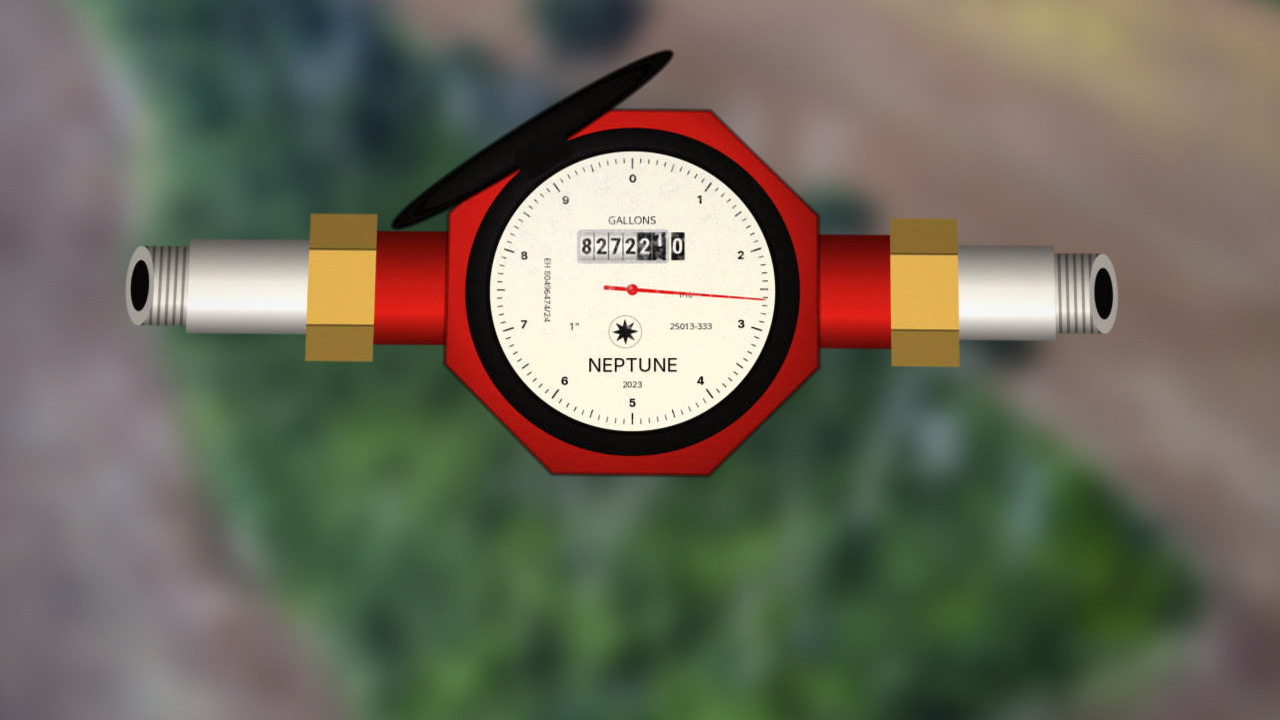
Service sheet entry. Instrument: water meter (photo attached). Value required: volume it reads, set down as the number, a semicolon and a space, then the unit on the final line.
8272212.6; gal
